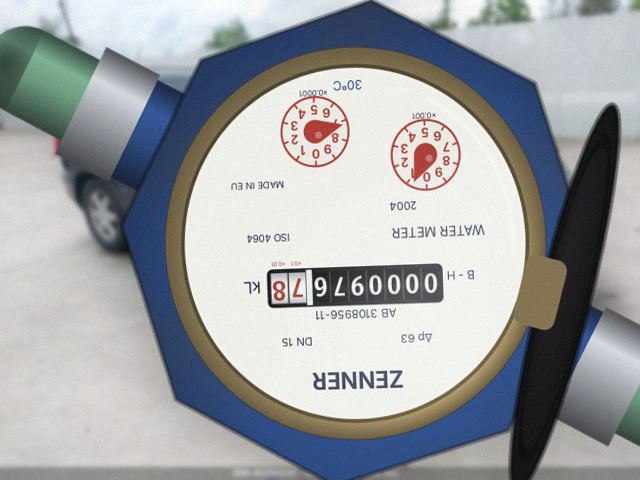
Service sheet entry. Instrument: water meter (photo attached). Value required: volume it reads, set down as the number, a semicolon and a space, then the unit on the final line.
976.7807; kL
